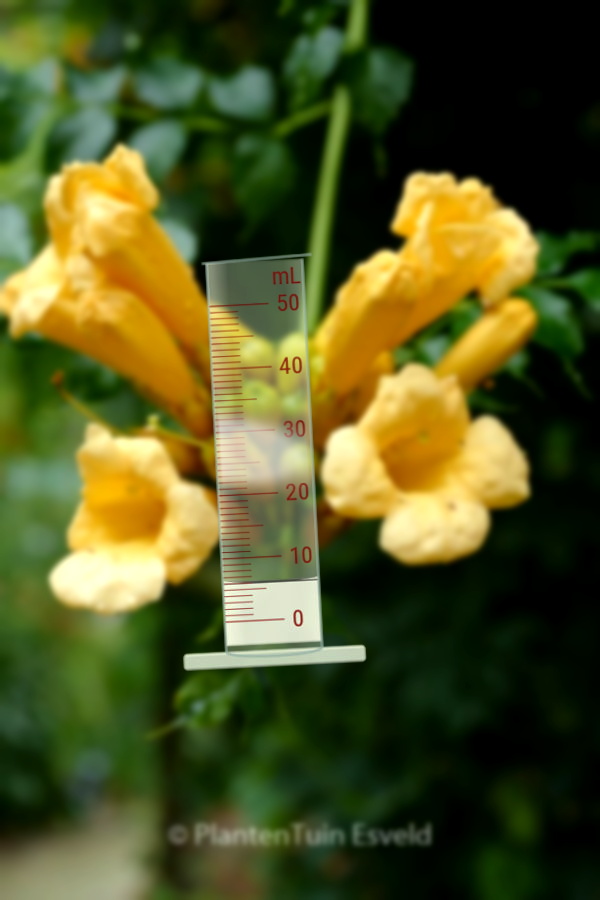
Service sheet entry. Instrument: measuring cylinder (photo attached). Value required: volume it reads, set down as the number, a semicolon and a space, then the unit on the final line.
6; mL
